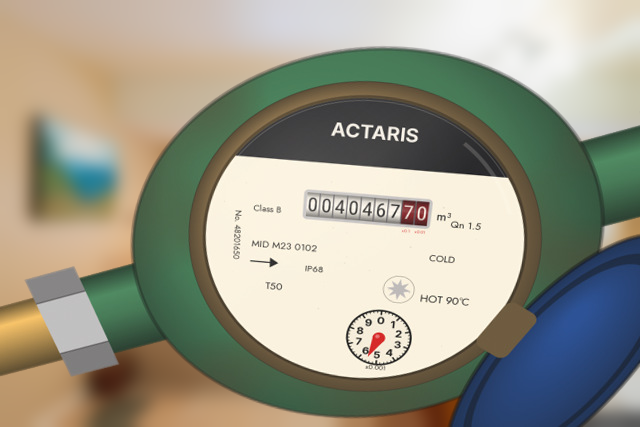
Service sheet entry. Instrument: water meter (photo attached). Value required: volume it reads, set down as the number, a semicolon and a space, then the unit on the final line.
40467.705; m³
